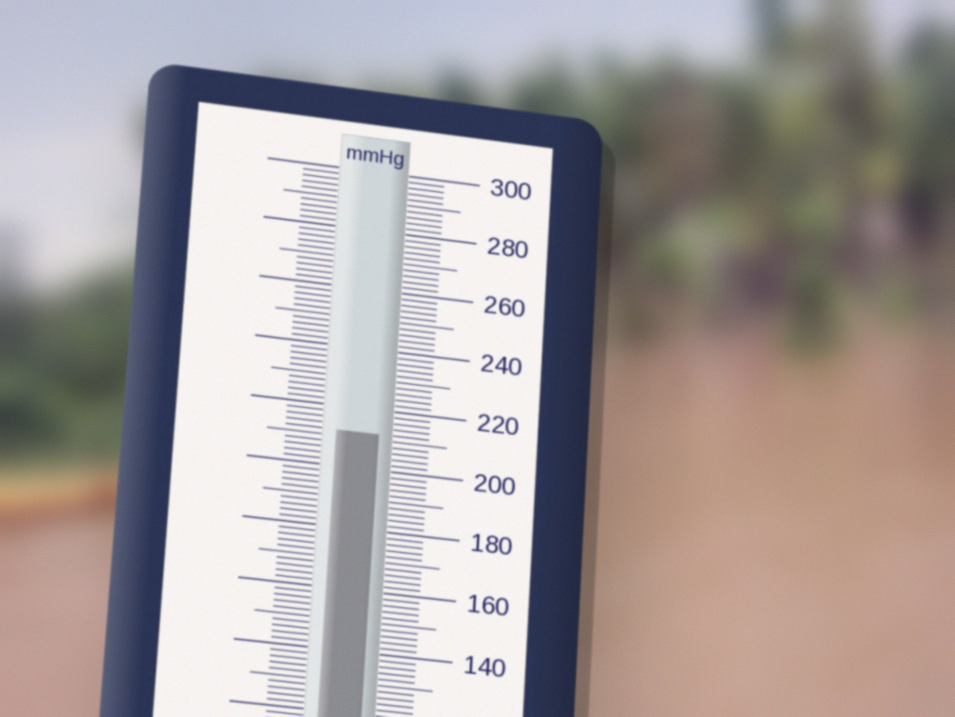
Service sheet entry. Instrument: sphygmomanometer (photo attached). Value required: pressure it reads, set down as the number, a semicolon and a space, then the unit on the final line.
212; mmHg
